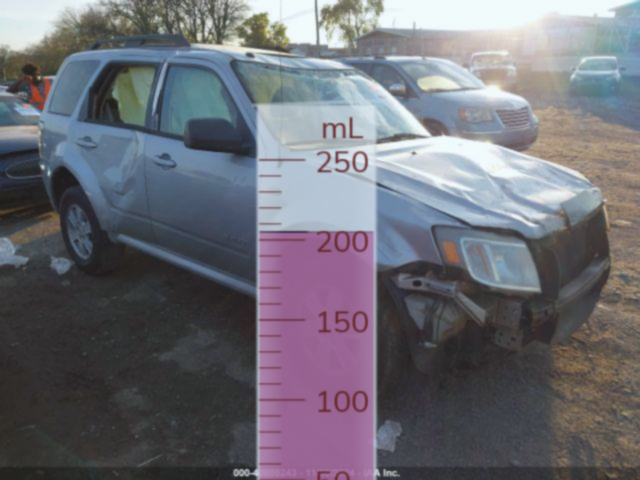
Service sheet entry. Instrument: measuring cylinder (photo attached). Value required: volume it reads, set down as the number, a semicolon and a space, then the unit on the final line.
205; mL
